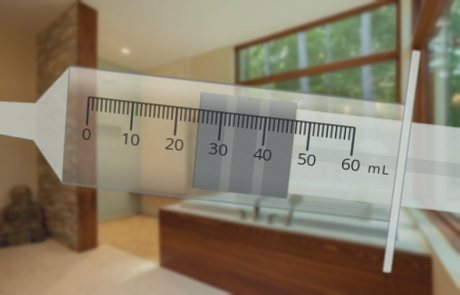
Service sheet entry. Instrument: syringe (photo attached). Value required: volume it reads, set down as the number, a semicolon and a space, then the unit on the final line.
25; mL
